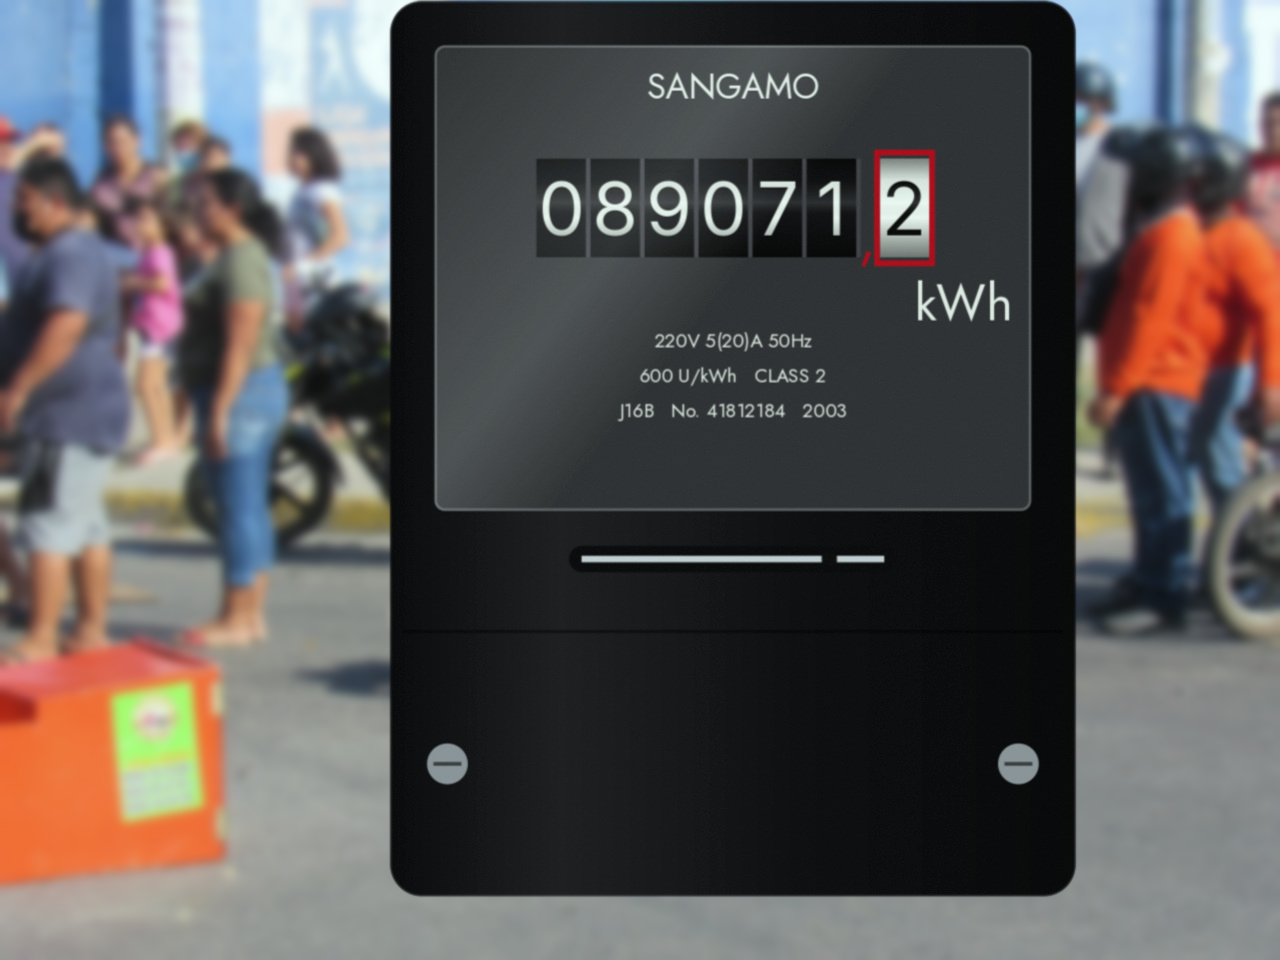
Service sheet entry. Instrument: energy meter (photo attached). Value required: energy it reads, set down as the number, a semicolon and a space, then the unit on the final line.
89071.2; kWh
